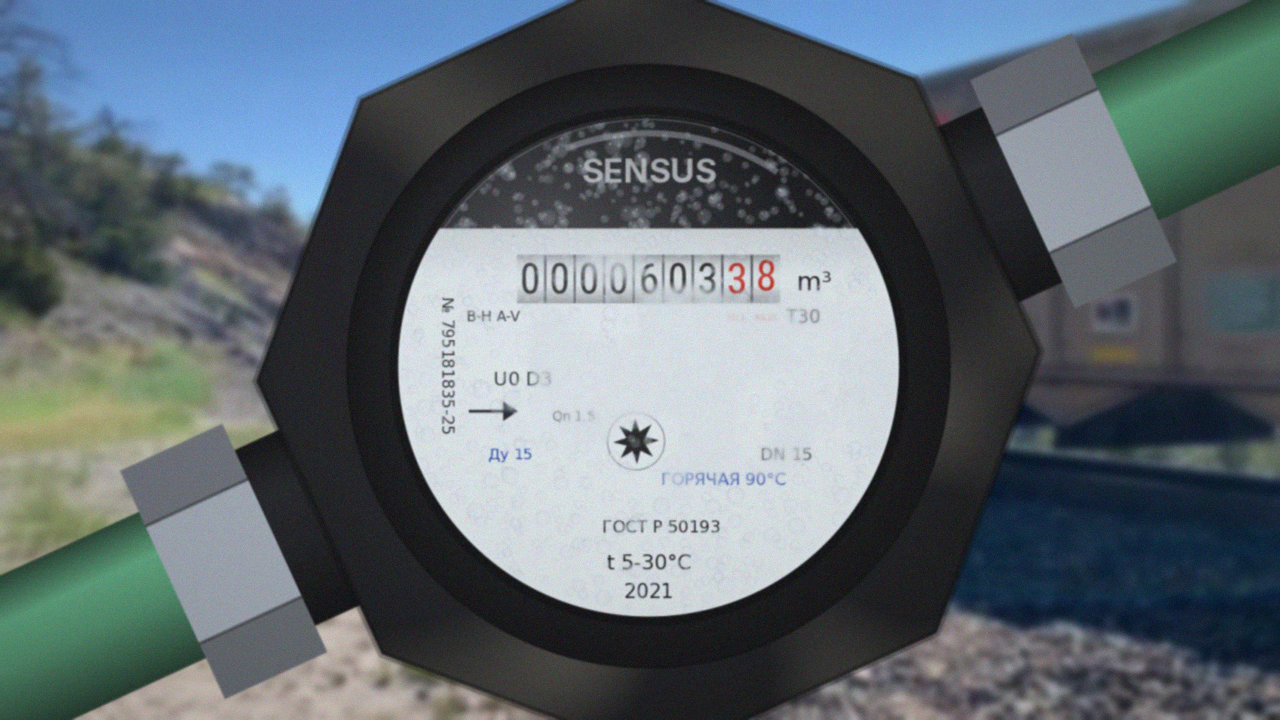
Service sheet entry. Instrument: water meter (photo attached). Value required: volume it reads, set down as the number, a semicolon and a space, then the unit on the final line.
603.38; m³
